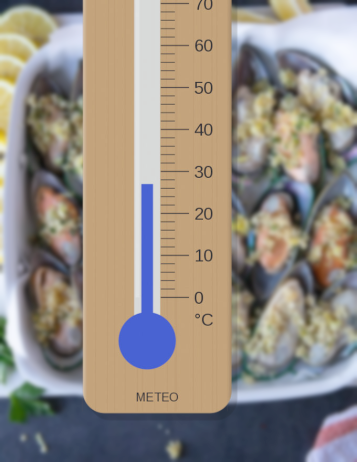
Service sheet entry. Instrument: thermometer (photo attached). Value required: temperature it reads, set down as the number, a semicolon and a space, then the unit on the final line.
27; °C
